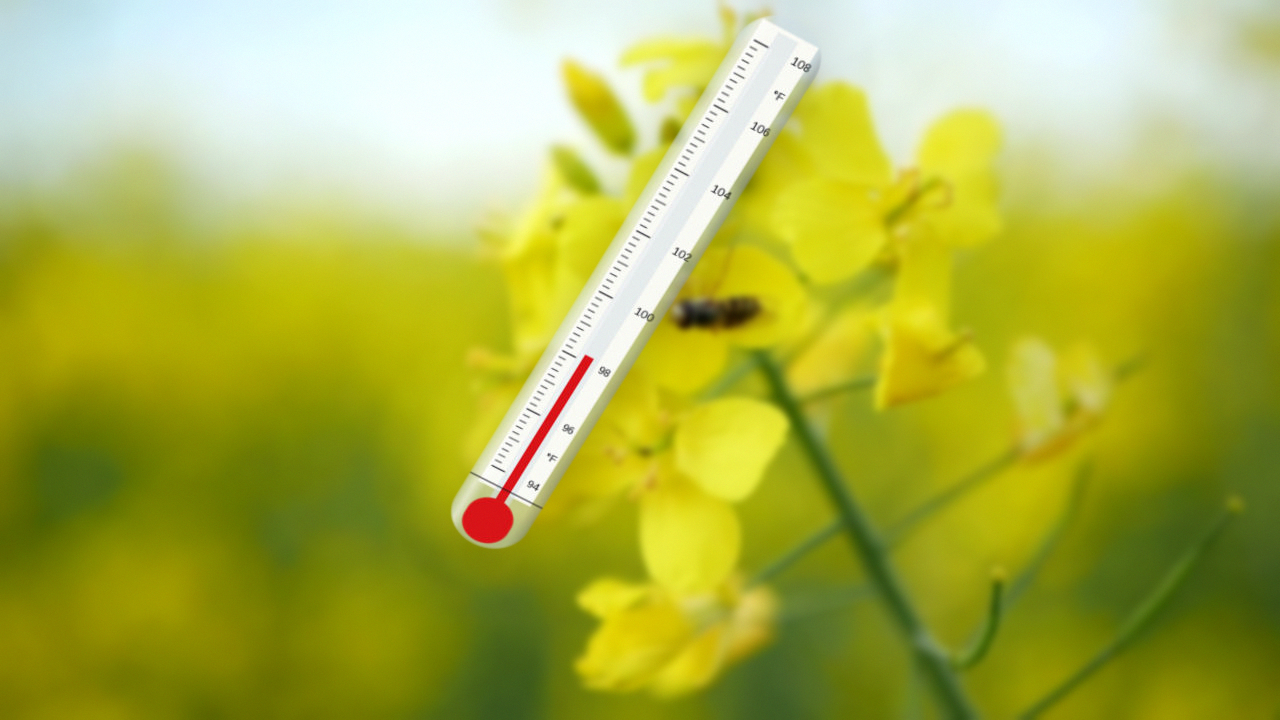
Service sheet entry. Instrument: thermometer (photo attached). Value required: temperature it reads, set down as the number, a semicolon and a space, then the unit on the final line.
98.2; °F
